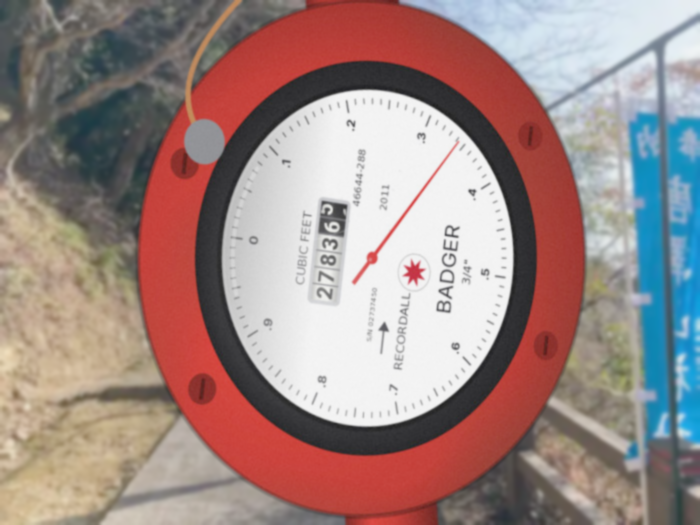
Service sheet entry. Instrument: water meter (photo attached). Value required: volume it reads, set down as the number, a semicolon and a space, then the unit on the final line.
278365.34; ft³
